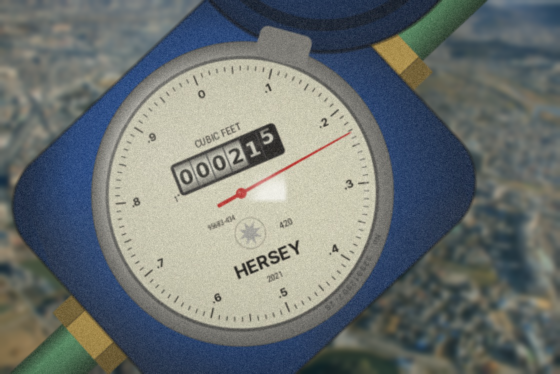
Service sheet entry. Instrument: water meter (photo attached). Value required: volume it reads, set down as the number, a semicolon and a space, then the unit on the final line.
215.23; ft³
